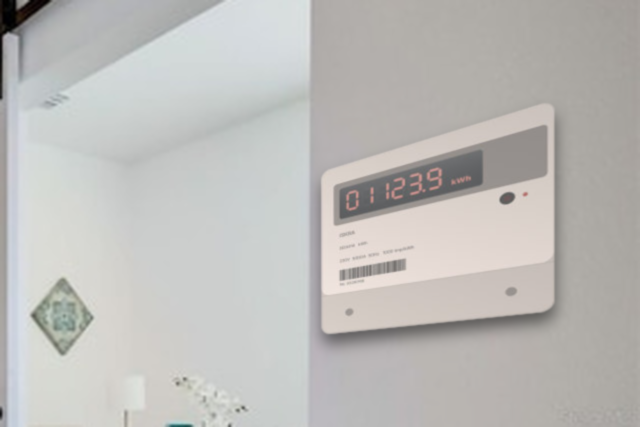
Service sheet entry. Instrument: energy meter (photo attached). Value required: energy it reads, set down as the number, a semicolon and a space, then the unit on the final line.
1123.9; kWh
